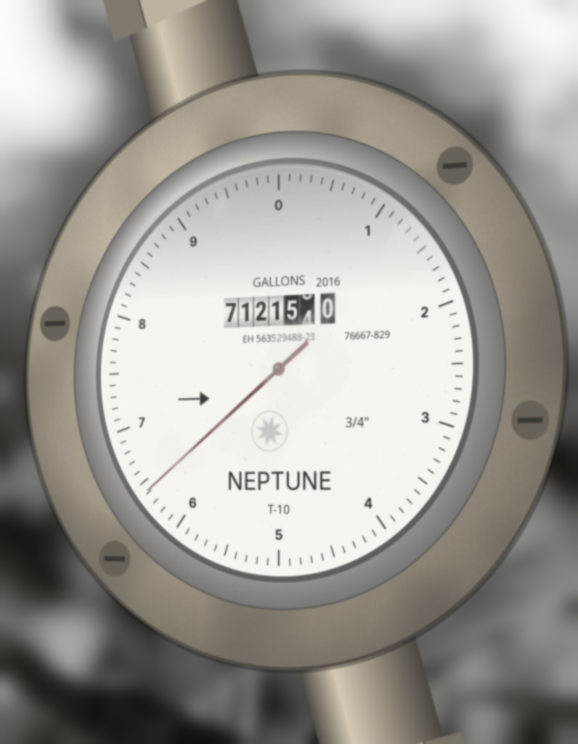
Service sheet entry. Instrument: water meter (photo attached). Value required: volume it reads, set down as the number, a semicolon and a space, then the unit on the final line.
7121536.4; gal
